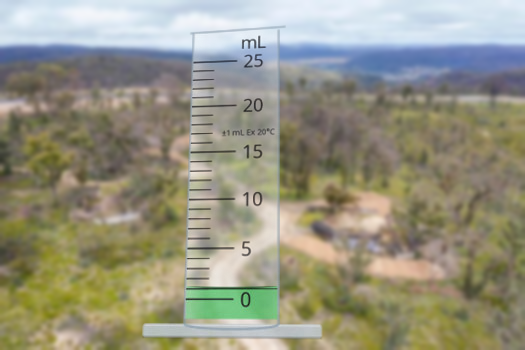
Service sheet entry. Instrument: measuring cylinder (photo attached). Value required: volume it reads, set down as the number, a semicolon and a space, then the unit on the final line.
1; mL
